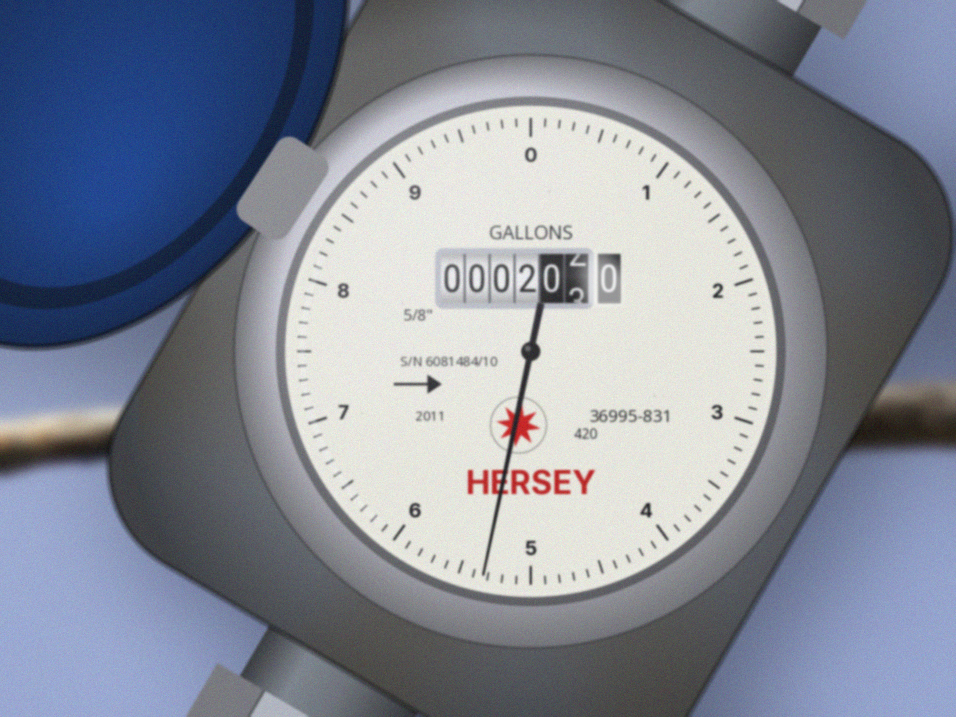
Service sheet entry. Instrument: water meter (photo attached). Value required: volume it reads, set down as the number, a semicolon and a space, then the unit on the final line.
2025.3; gal
